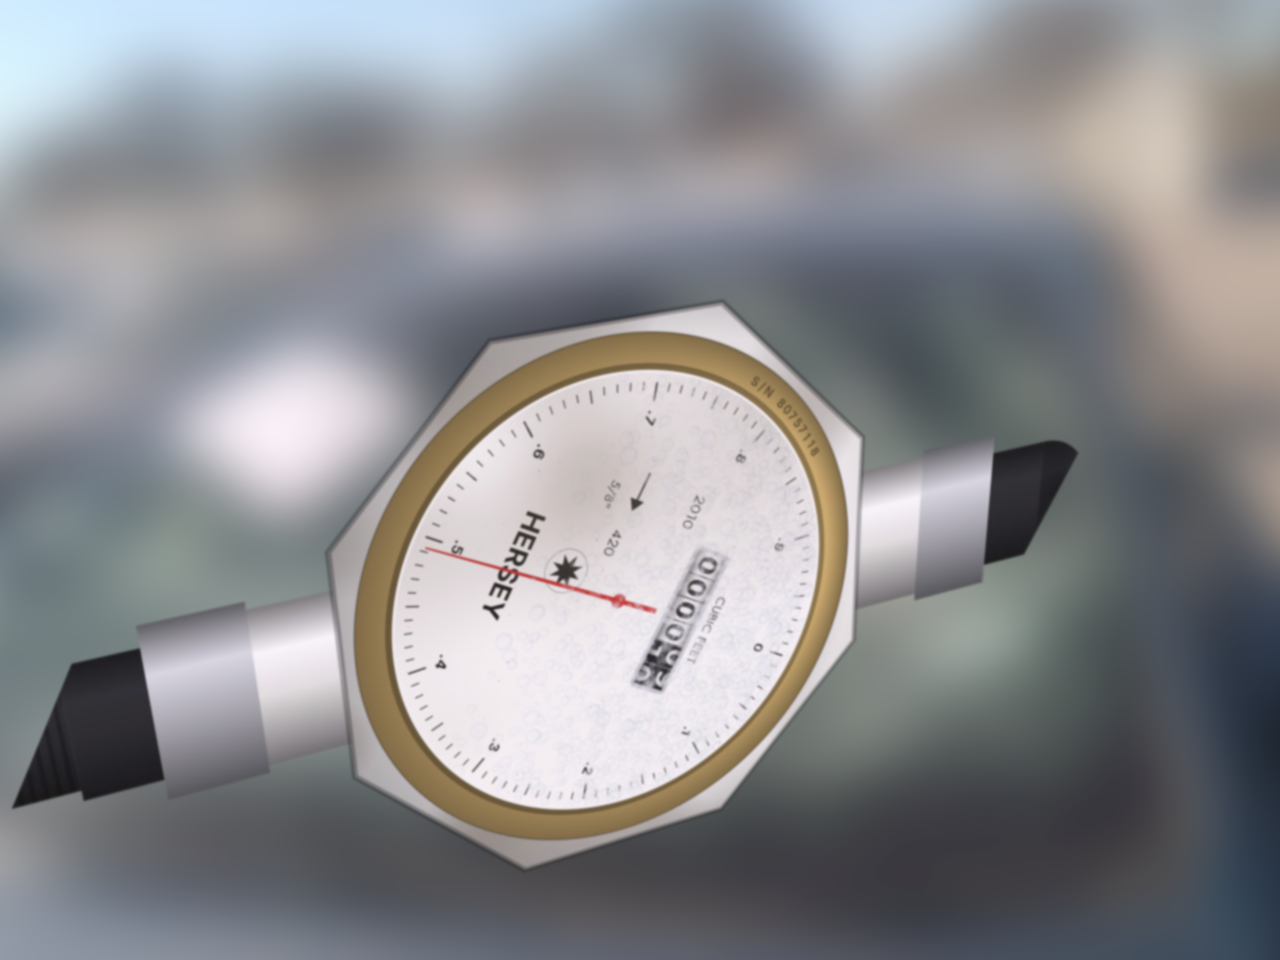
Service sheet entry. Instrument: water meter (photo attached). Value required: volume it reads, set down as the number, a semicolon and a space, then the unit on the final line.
9.49; ft³
